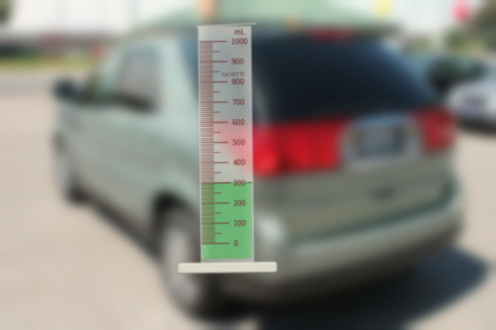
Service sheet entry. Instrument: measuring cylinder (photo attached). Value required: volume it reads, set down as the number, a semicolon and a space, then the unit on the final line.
300; mL
